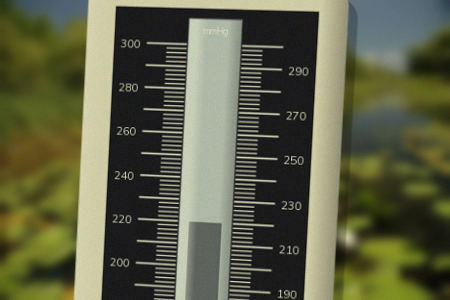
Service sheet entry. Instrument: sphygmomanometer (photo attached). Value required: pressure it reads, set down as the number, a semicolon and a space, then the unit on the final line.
220; mmHg
